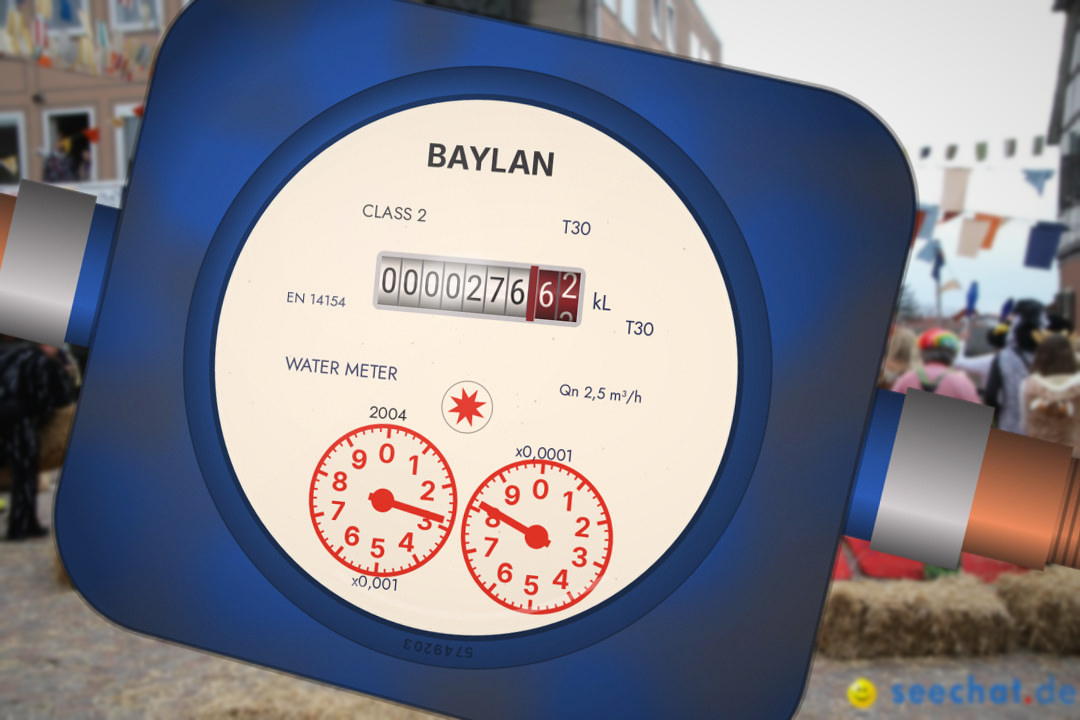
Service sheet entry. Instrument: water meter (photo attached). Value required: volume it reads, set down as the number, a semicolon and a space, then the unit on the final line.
276.6228; kL
